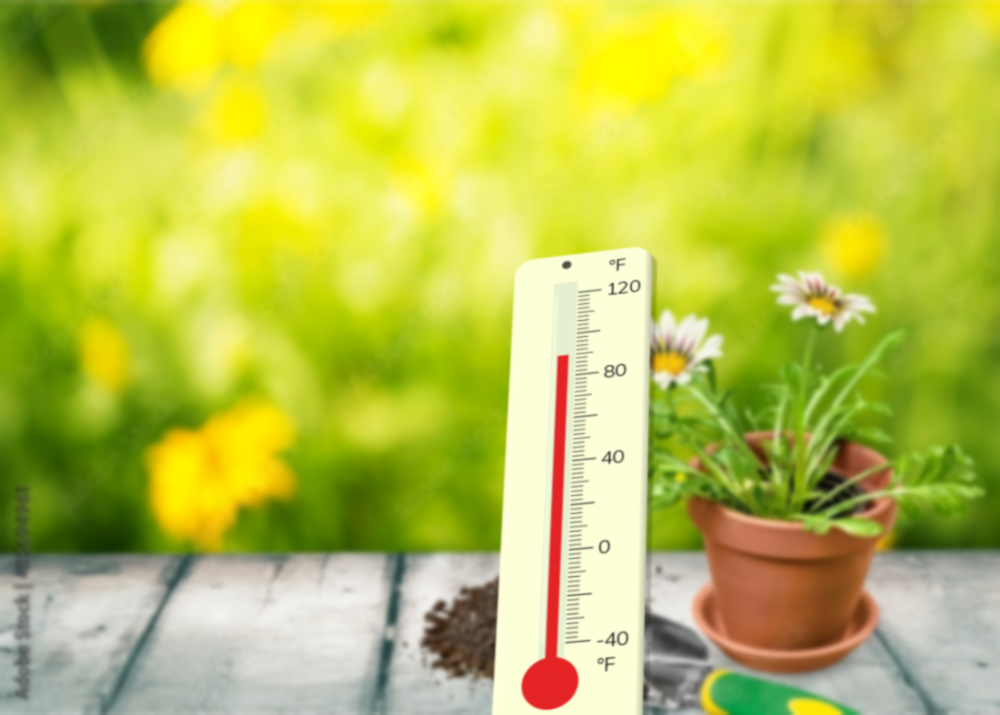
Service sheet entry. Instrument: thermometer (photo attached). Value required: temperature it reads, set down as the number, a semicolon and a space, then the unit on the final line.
90; °F
